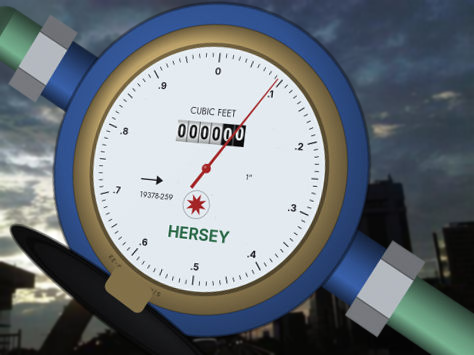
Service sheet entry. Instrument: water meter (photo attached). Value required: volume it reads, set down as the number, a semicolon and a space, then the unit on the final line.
0.09; ft³
